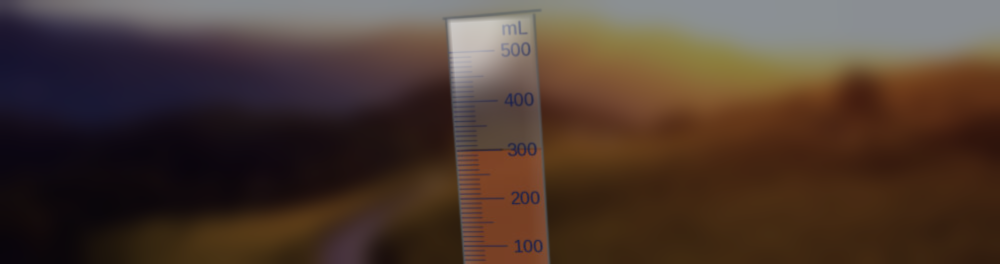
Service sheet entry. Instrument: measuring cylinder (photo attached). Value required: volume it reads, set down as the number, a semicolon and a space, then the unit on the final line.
300; mL
